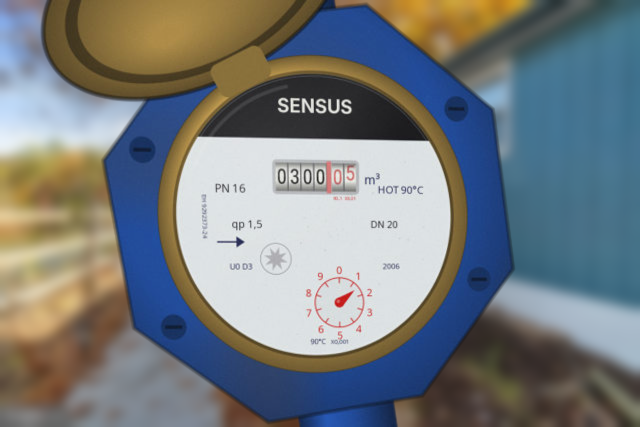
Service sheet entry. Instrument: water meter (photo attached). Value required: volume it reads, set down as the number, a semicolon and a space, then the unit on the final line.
300.051; m³
